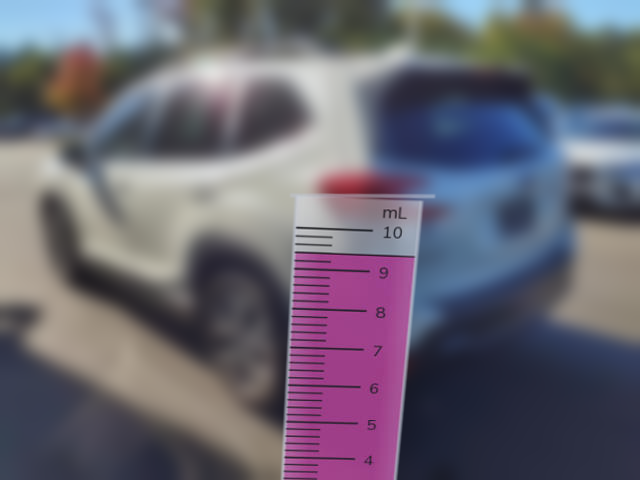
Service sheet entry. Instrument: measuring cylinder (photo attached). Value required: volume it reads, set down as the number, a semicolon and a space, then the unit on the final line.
9.4; mL
